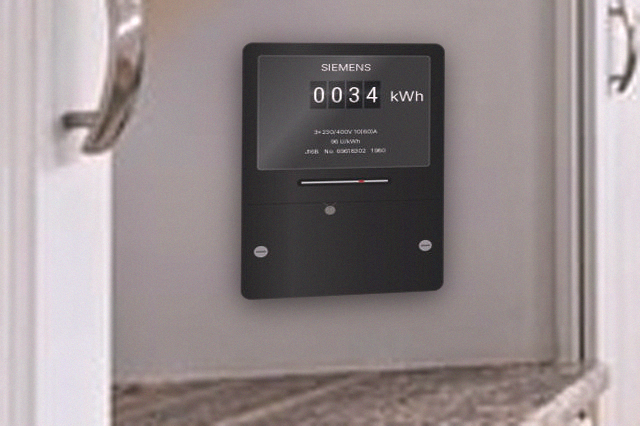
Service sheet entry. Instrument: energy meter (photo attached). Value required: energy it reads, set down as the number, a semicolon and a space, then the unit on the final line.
34; kWh
